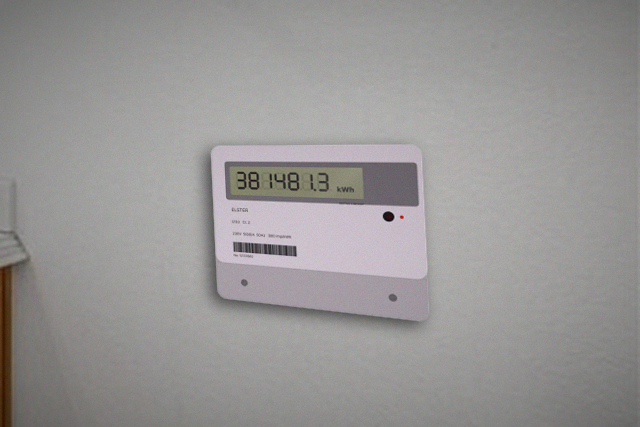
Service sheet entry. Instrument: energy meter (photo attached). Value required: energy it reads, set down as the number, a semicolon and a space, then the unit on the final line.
381481.3; kWh
